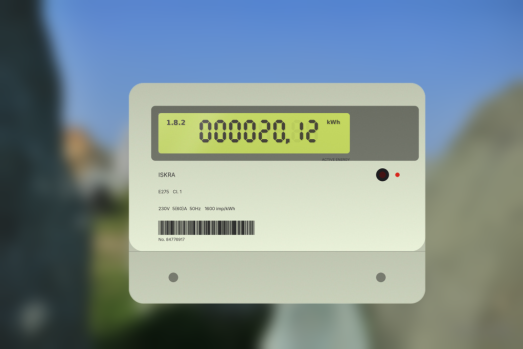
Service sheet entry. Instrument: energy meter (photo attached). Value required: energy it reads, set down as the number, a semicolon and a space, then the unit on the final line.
20.12; kWh
